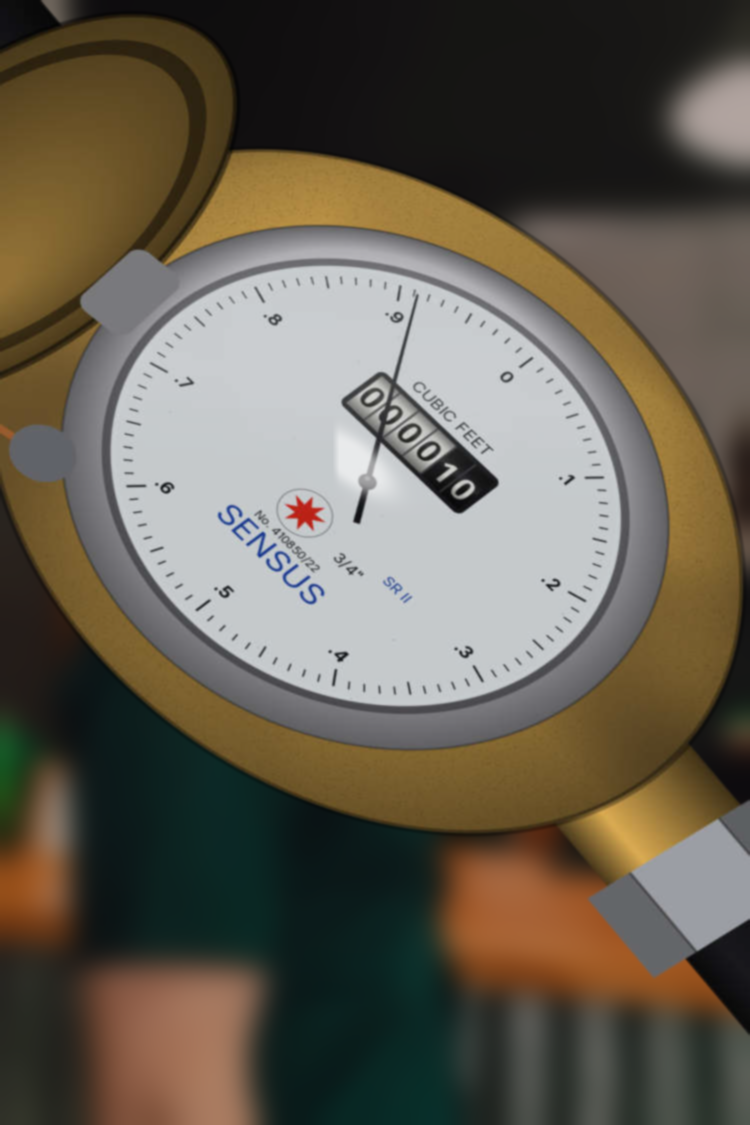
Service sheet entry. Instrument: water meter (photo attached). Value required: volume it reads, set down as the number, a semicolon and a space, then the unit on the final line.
9.91; ft³
